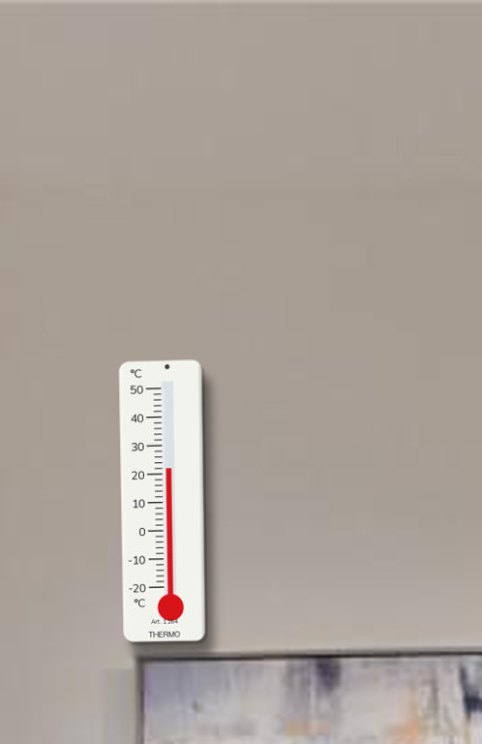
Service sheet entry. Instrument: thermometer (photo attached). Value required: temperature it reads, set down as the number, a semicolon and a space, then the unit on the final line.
22; °C
